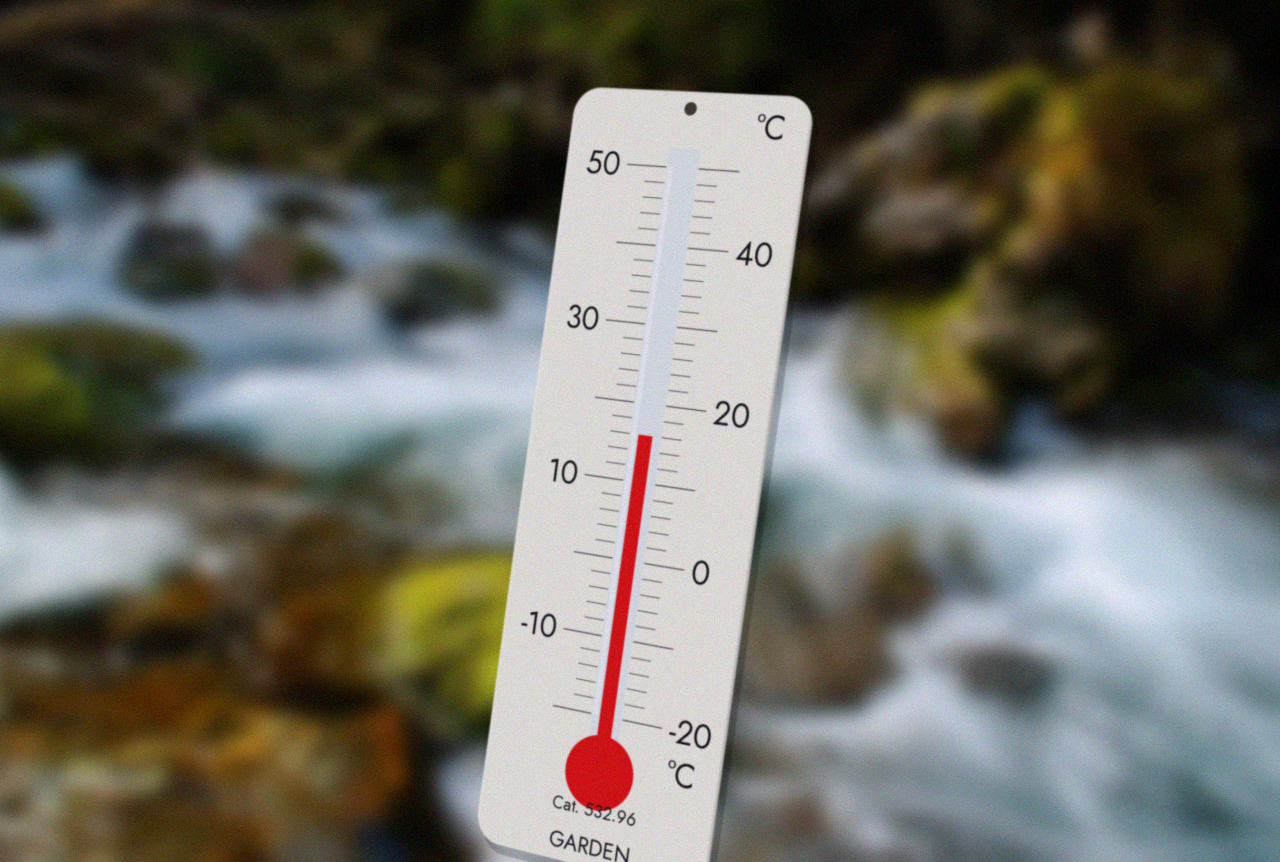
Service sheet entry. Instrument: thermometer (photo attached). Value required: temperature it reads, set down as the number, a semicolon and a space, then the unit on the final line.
16; °C
